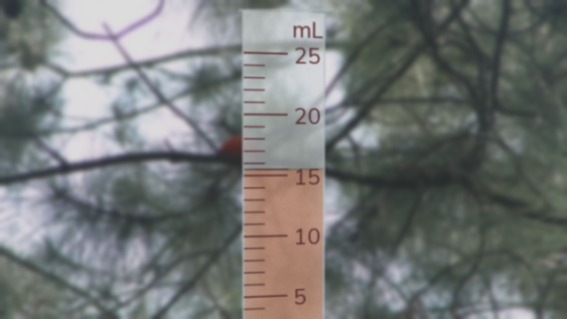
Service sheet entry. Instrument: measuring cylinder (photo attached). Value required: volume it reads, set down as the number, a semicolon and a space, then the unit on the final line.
15.5; mL
